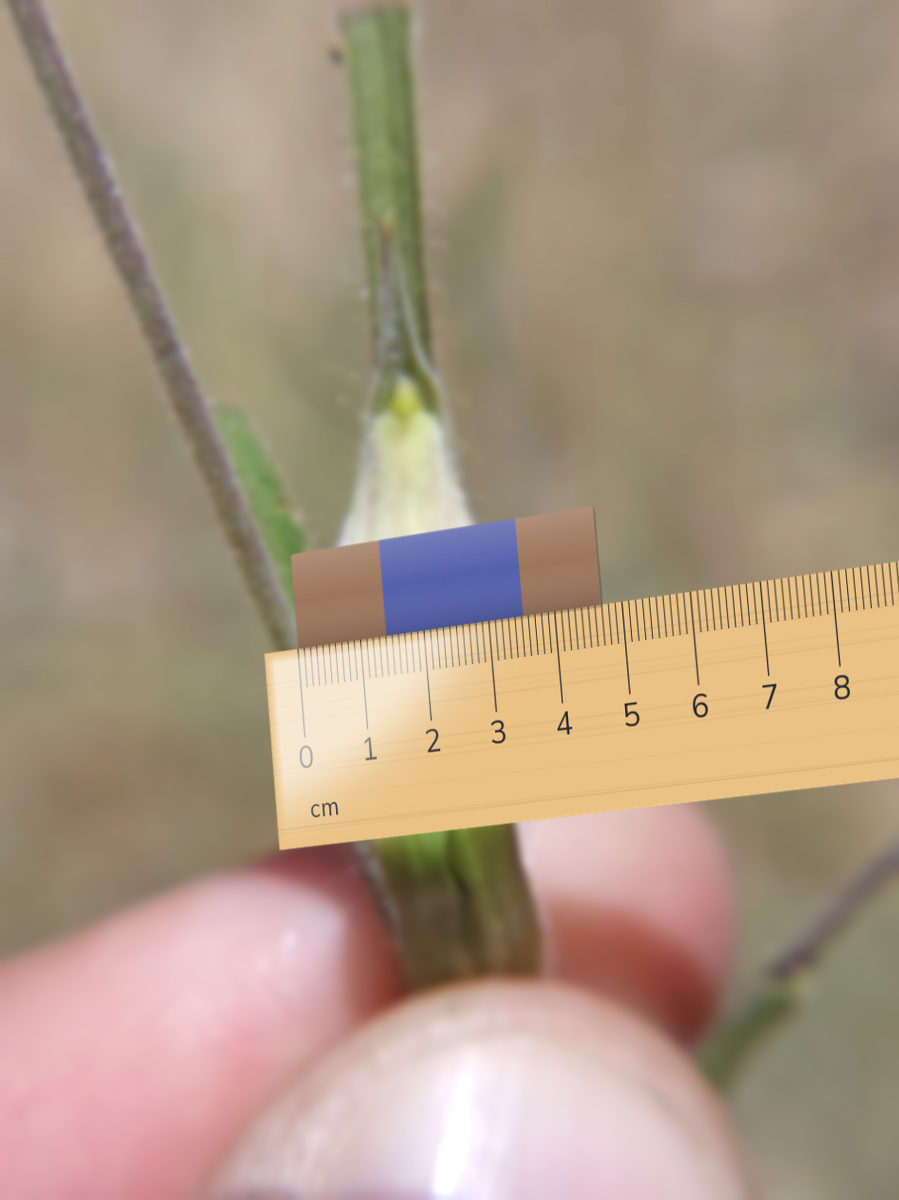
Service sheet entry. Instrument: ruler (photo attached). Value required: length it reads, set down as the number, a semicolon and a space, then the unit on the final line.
4.7; cm
